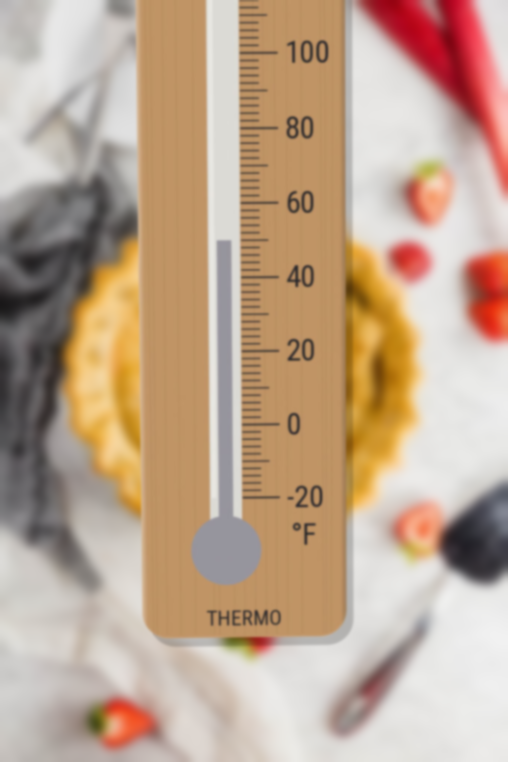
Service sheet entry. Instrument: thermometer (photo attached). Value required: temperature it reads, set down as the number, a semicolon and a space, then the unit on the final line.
50; °F
